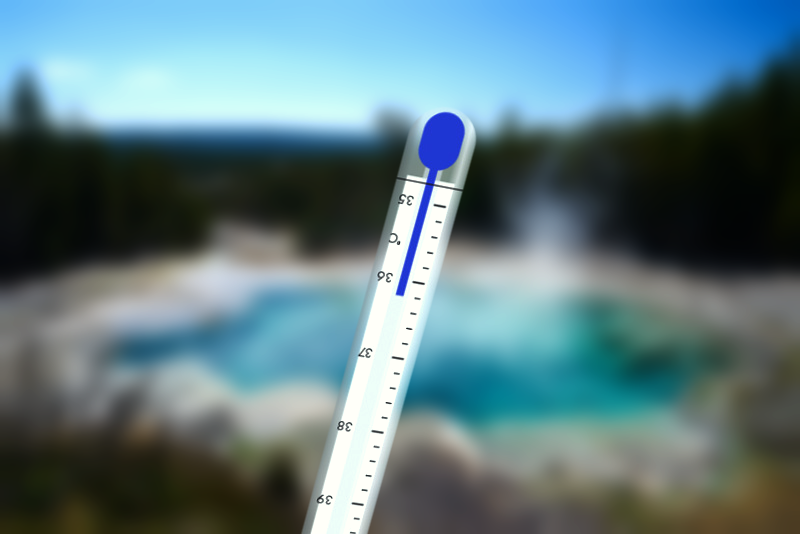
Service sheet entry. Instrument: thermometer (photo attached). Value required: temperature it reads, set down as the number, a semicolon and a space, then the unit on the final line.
36.2; °C
